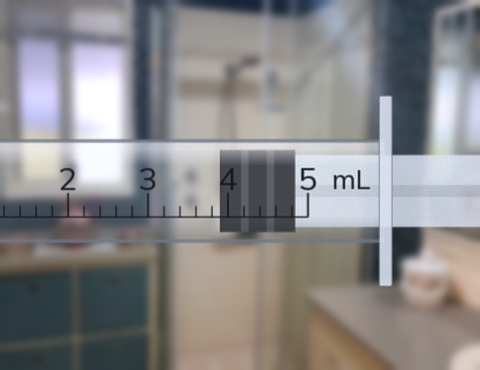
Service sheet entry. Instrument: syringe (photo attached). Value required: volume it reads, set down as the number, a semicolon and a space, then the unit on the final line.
3.9; mL
